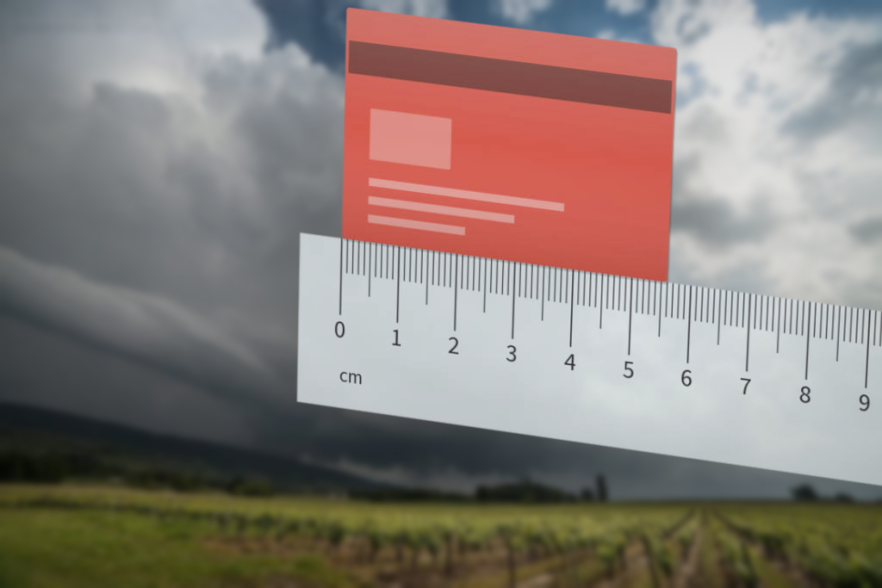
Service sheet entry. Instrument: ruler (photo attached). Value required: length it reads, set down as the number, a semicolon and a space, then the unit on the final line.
5.6; cm
